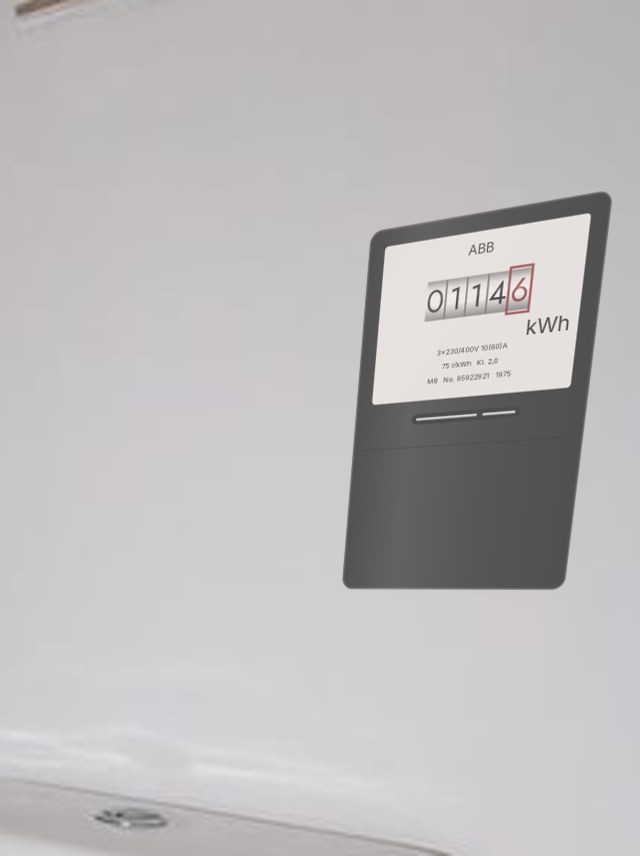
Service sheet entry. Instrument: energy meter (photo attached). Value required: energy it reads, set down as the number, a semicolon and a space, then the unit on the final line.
114.6; kWh
